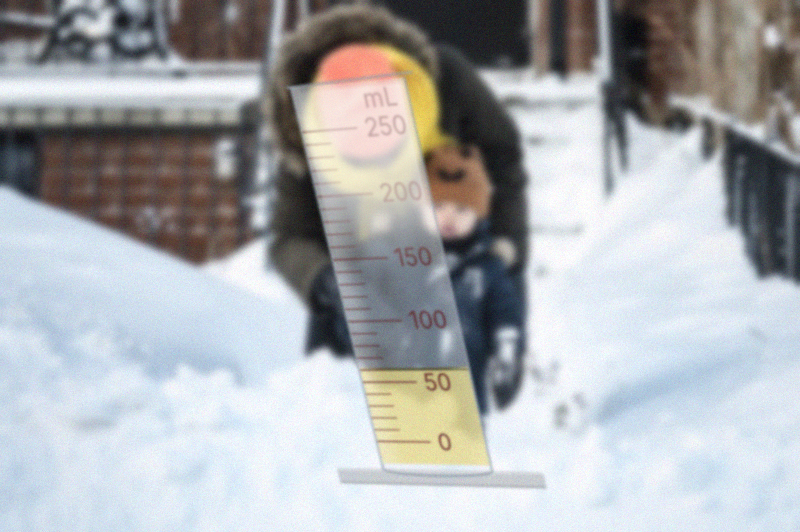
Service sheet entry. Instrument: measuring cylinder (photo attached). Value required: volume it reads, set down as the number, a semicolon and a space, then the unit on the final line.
60; mL
